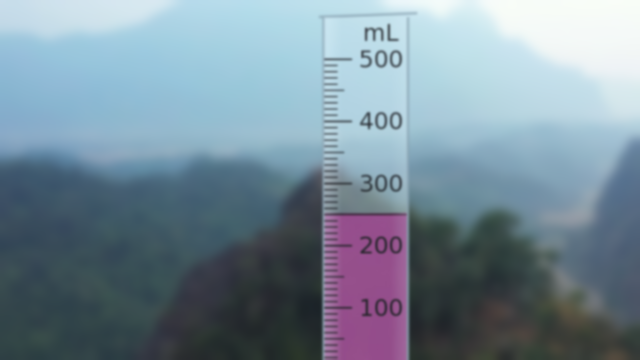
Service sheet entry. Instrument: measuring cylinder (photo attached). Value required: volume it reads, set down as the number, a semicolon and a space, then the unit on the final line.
250; mL
